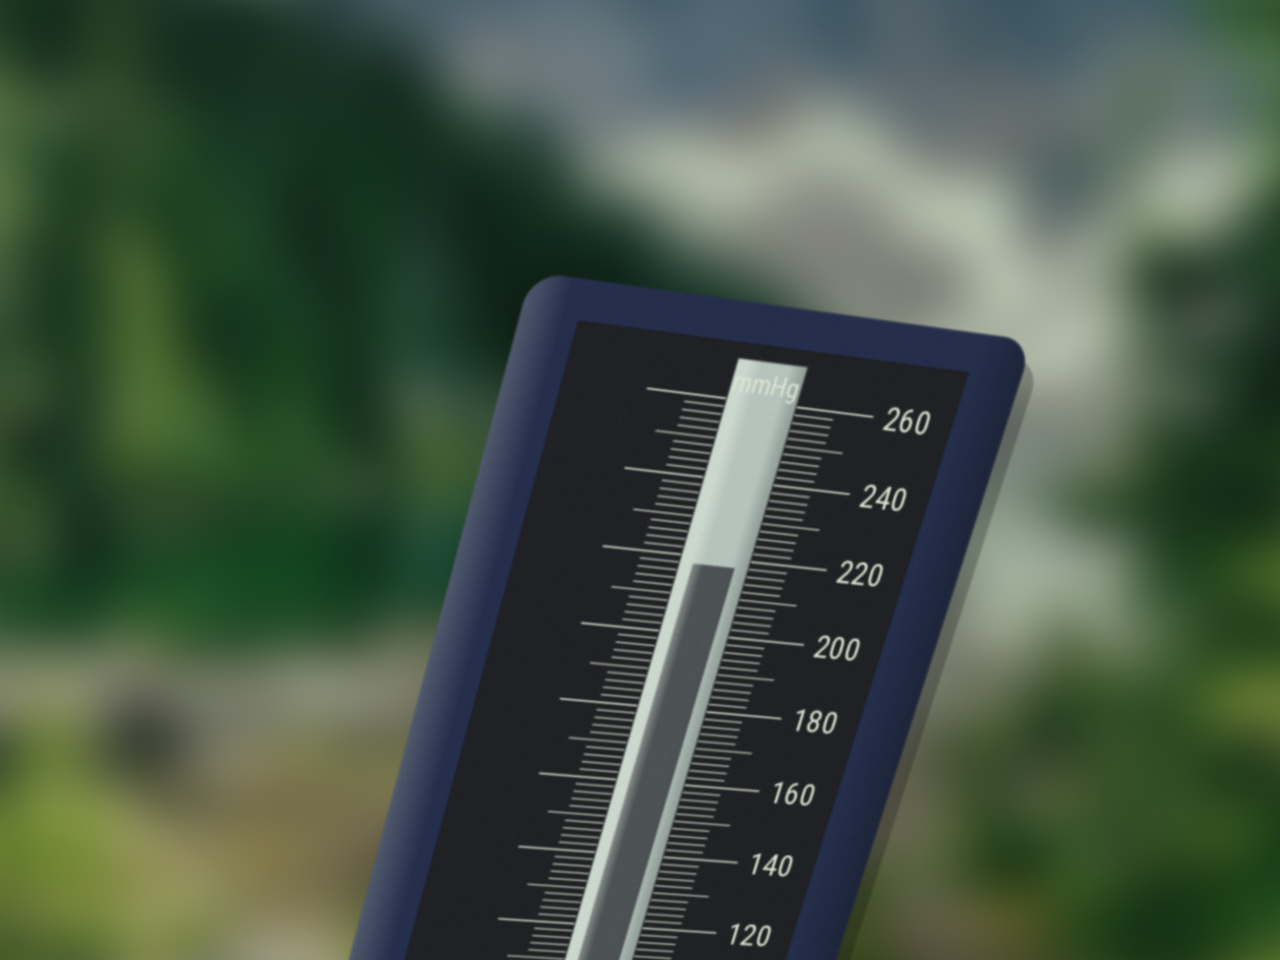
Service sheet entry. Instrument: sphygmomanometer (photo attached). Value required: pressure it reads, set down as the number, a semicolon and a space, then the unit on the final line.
218; mmHg
